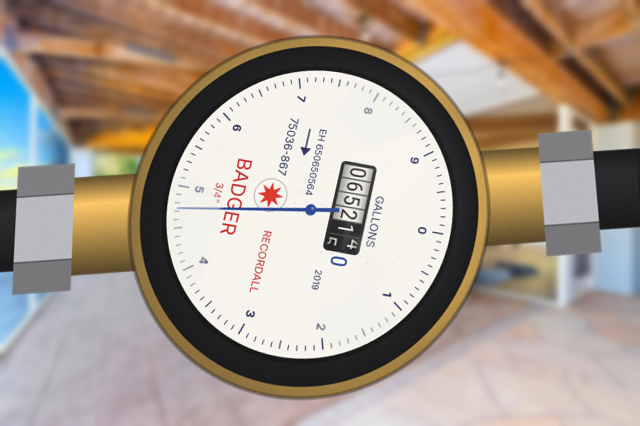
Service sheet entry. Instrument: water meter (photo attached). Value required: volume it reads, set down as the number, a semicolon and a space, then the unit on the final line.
652144.7; gal
